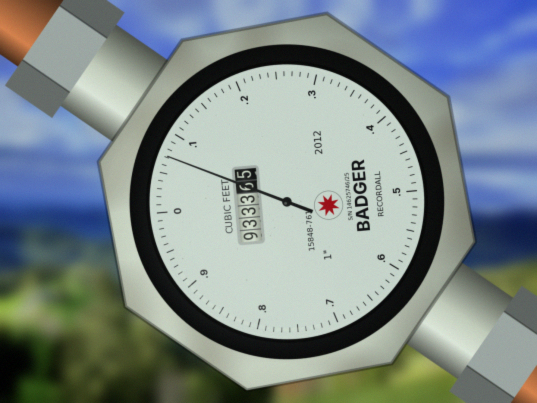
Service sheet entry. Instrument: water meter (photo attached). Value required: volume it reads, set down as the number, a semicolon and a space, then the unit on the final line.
933365.07; ft³
